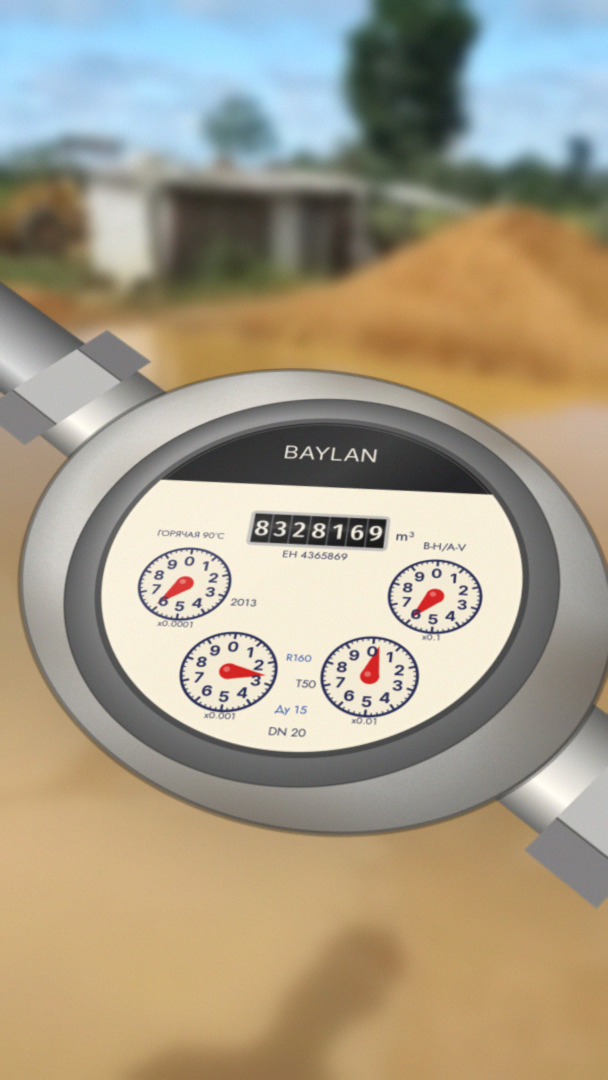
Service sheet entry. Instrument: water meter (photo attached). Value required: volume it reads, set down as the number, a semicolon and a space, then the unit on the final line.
8328169.6026; m³
